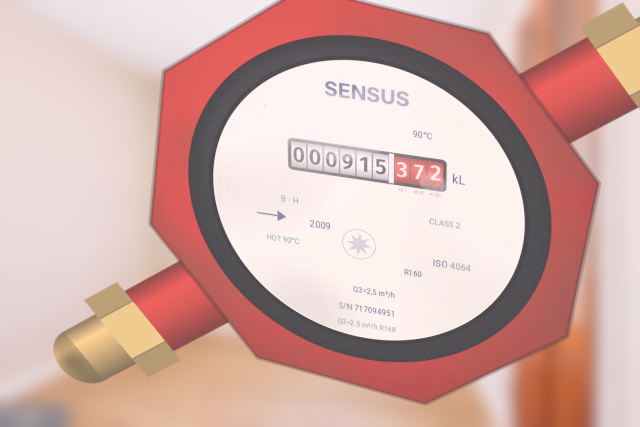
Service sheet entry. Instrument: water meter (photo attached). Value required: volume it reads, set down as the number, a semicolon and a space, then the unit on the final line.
915.372; kL
